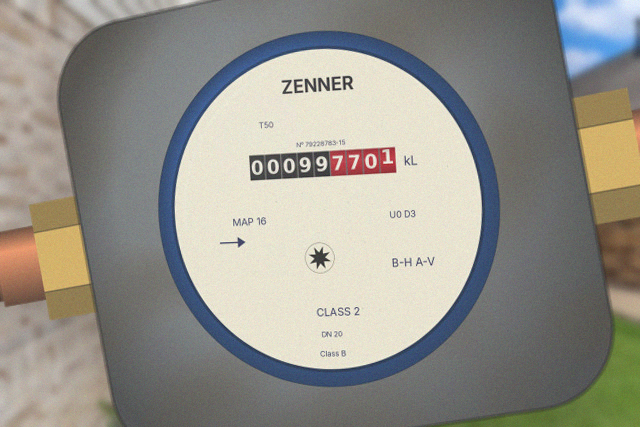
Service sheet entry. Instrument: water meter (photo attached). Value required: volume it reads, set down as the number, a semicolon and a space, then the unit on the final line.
99.7701; kL
